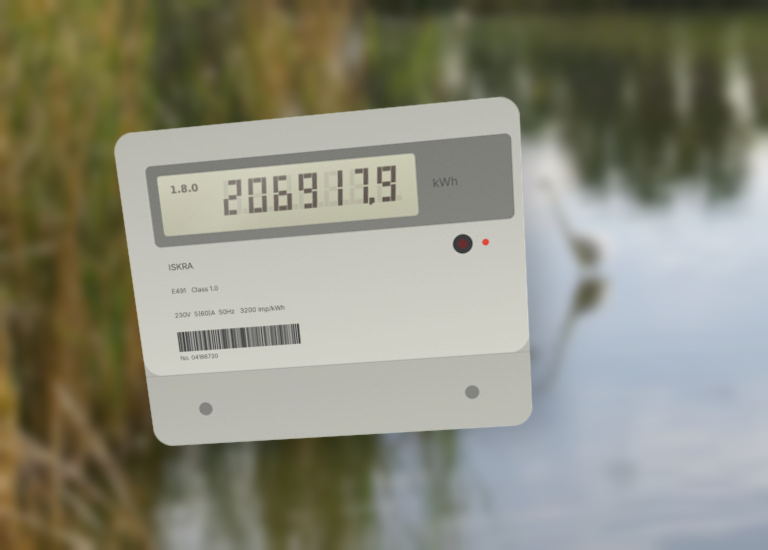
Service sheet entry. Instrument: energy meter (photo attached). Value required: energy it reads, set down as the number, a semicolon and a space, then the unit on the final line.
206917.9; kWh
